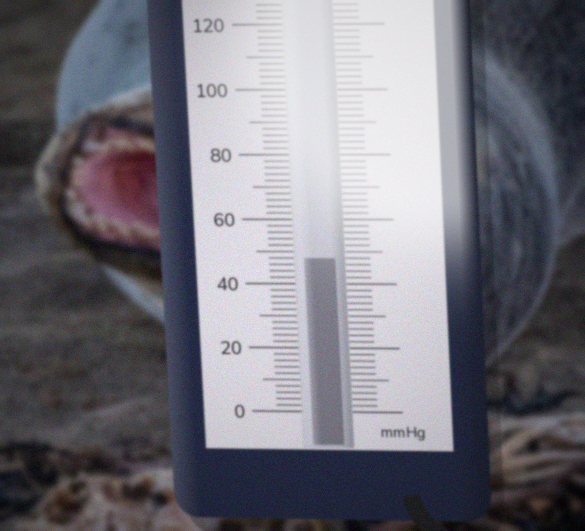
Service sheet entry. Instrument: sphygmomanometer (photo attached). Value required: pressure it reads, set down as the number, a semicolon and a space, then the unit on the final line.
48; mmHg
